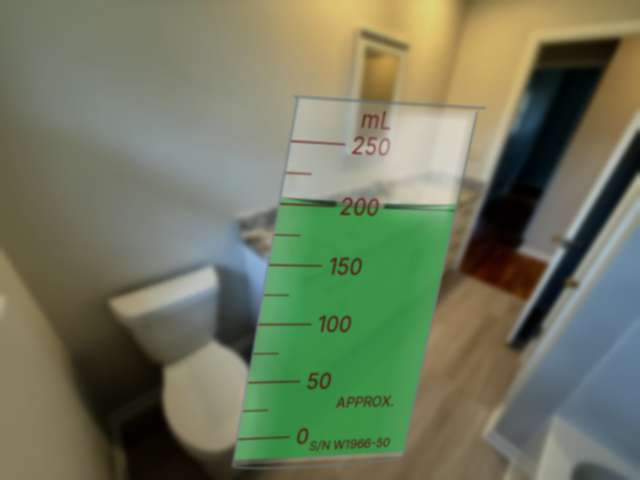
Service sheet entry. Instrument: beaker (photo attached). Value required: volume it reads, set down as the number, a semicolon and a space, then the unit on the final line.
200; mL
